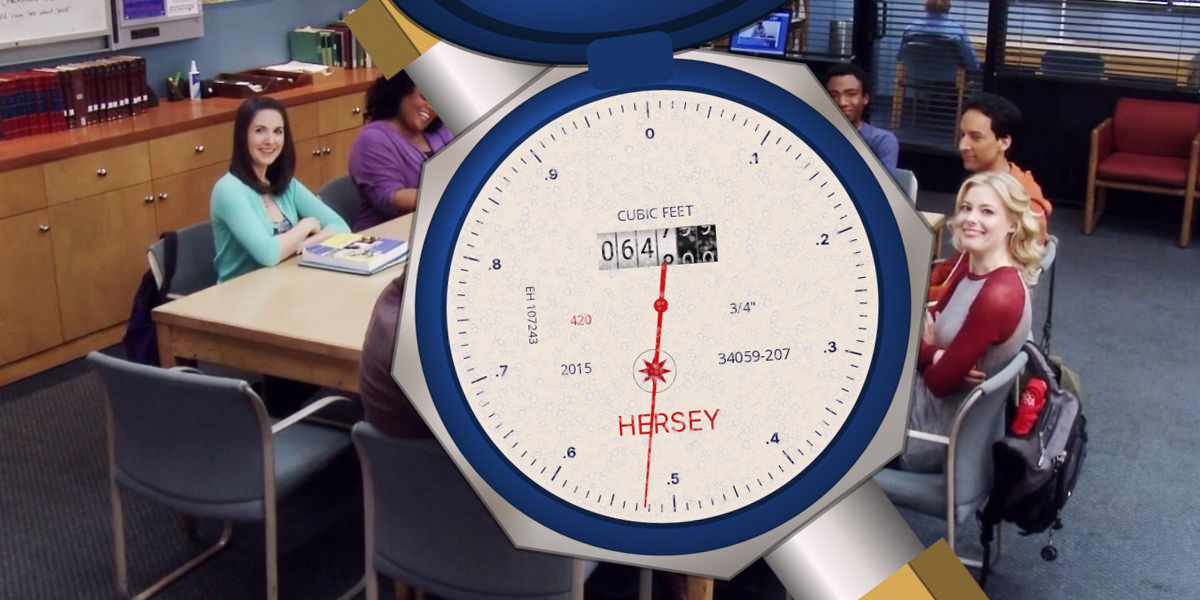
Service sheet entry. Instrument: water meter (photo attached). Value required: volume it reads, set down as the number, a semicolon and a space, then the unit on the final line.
64799.52; ft³
